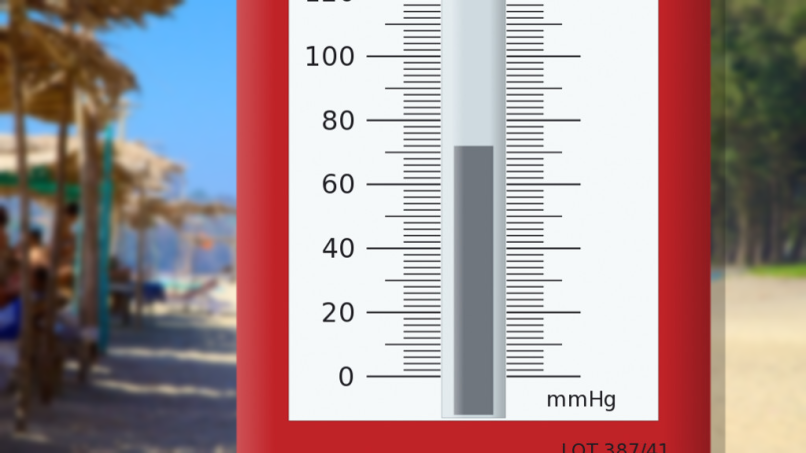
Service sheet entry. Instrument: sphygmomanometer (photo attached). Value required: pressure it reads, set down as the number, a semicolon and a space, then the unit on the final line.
72; mmHg
